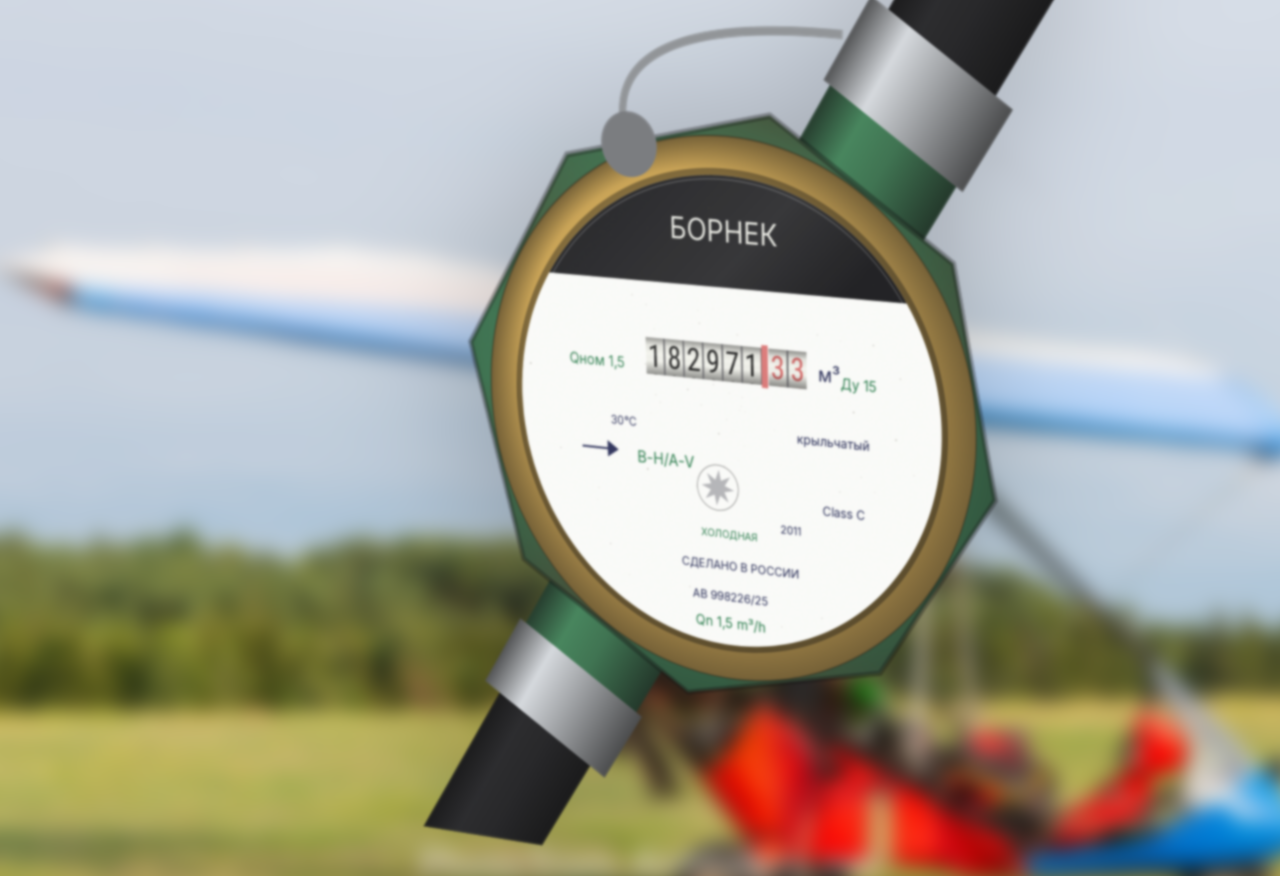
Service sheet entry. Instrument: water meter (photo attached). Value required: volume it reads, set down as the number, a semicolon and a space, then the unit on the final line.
182971.33; m³
